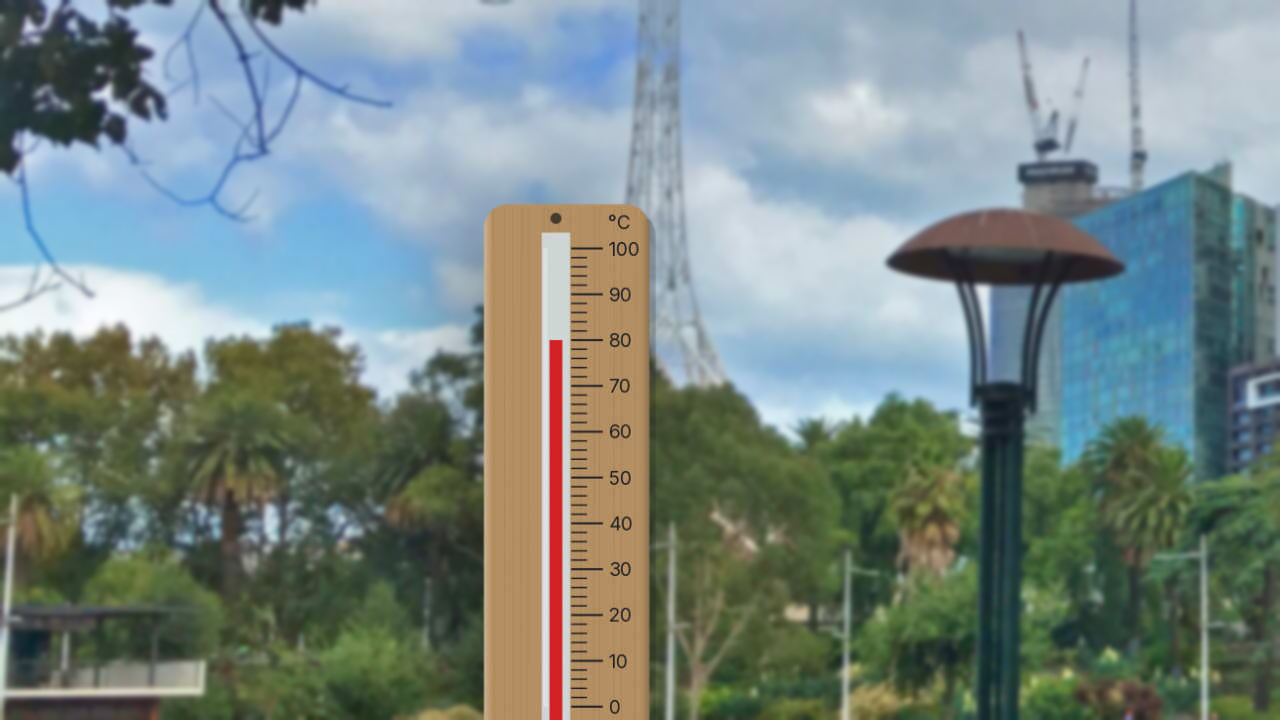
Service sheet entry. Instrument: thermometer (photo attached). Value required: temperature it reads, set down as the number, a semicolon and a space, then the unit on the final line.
80; °C
